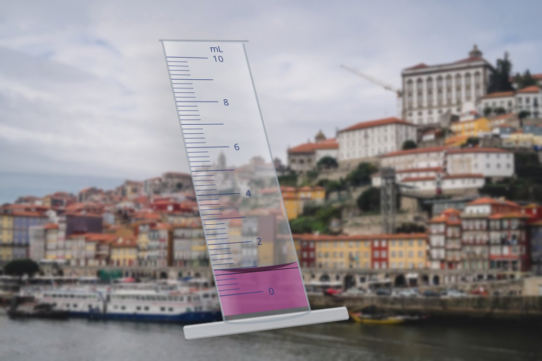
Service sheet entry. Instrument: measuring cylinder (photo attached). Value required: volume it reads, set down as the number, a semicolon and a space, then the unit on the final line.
0.8; mL
